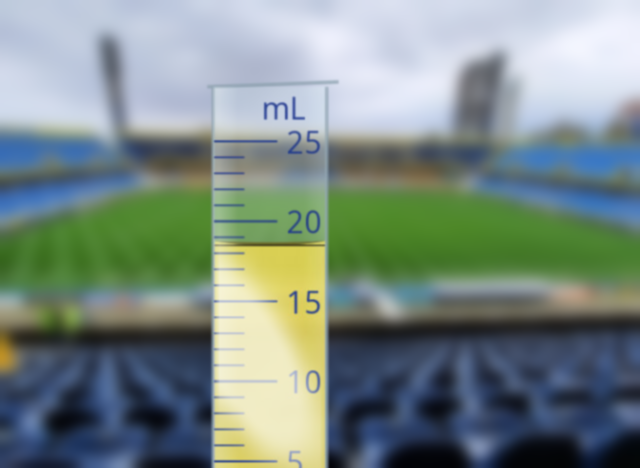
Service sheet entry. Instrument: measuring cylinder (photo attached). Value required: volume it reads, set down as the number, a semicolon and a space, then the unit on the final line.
18.5; mL
